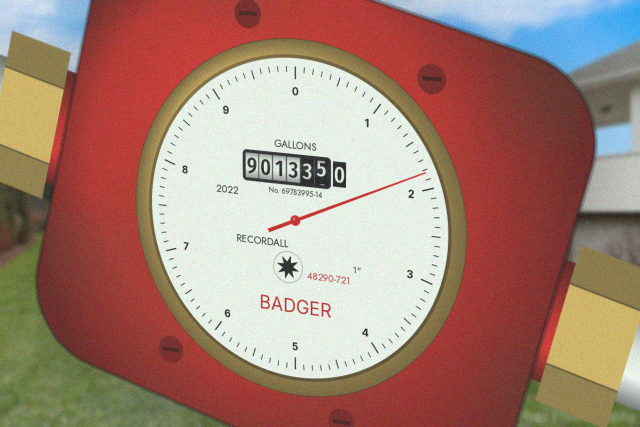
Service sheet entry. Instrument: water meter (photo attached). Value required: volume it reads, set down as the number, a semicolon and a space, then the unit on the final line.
9013351.8; gal
